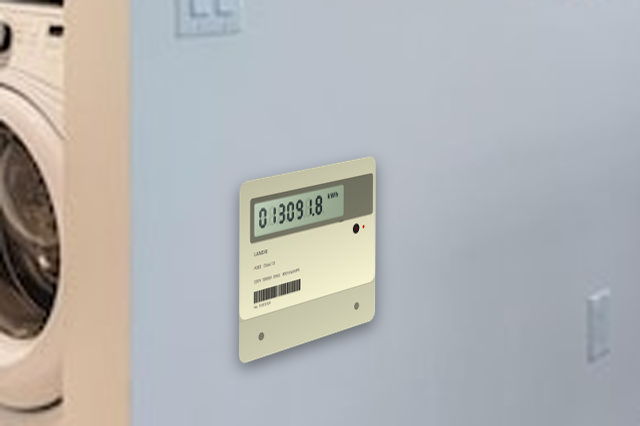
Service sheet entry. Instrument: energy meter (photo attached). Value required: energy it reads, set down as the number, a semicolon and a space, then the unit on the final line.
13091.8; kWh
